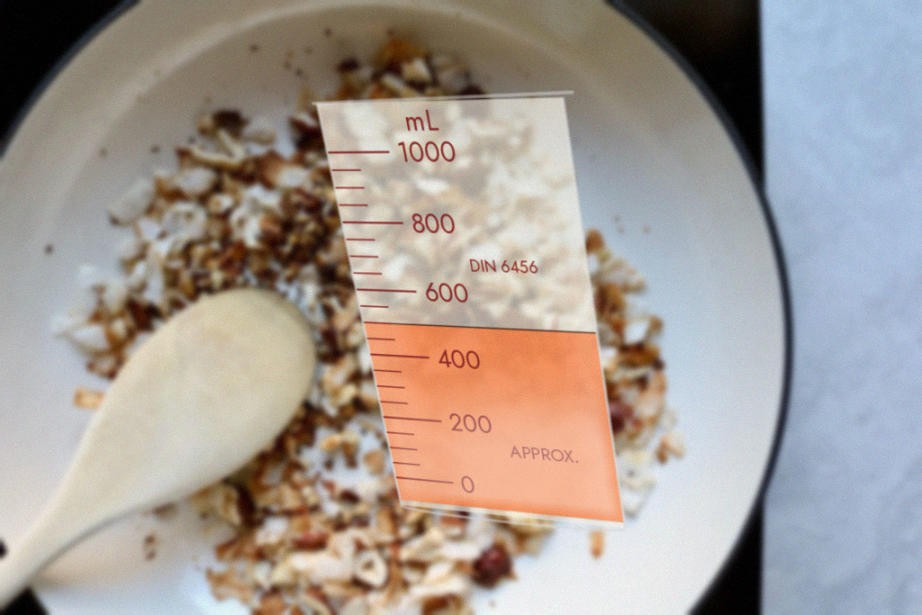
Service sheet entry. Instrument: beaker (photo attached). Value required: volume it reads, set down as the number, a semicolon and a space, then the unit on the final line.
500; mL
